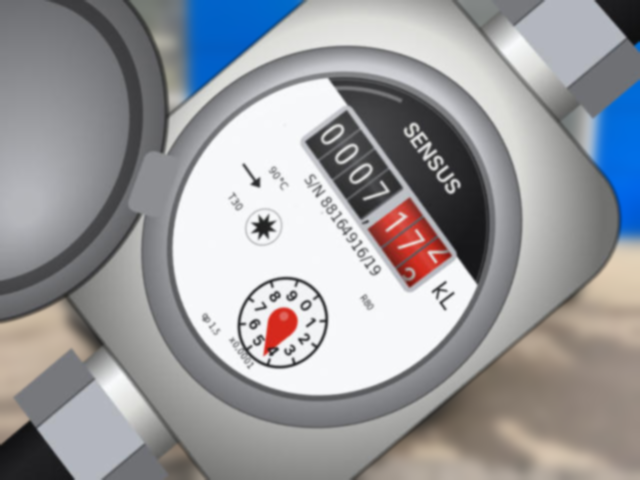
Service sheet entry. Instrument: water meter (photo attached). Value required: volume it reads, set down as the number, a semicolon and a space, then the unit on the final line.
7.1724; kL
